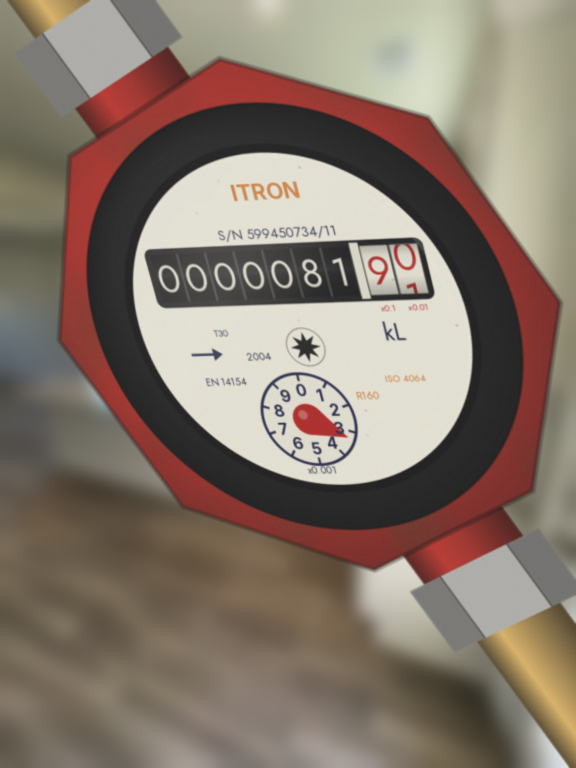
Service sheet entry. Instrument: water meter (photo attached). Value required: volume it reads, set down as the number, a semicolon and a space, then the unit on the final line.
81.903; kL
